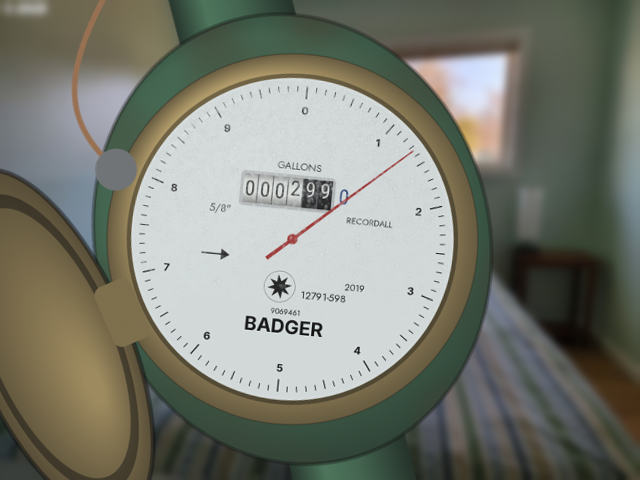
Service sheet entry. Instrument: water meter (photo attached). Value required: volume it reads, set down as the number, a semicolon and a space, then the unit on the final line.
2991.3; gal
